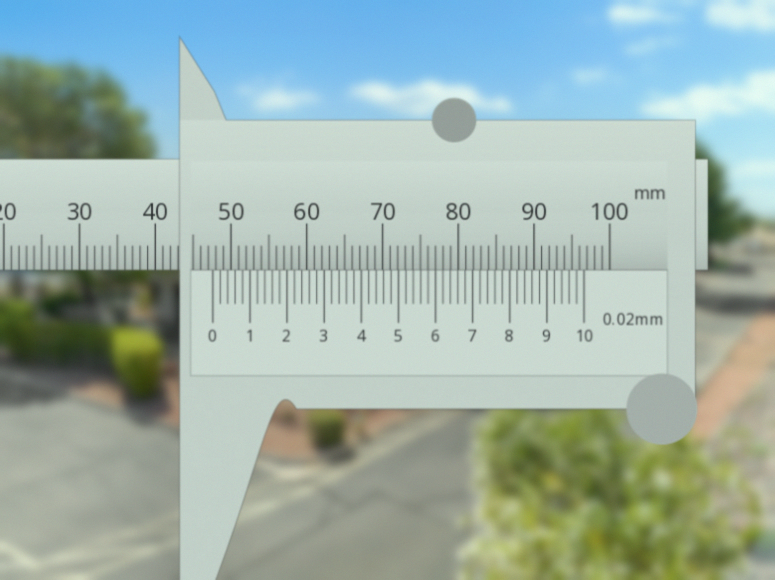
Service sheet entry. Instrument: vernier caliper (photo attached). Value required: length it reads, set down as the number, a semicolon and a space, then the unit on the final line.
47.6; mm
